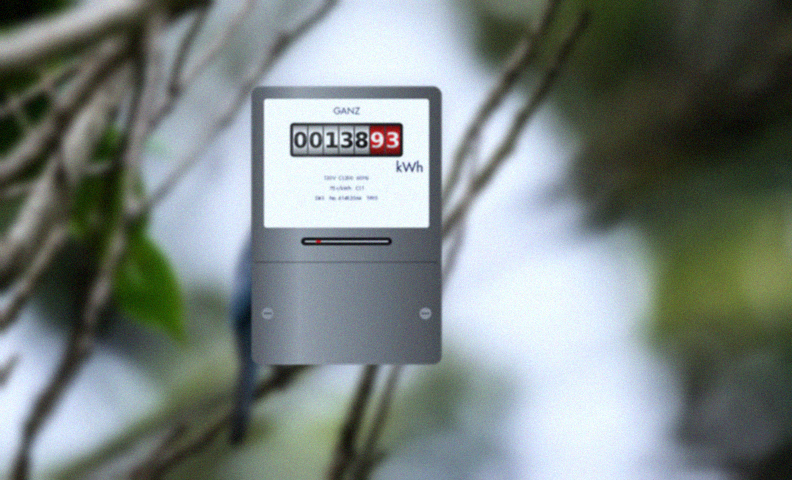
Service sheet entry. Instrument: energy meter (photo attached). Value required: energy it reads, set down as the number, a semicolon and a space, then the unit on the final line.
138.93; kWh
